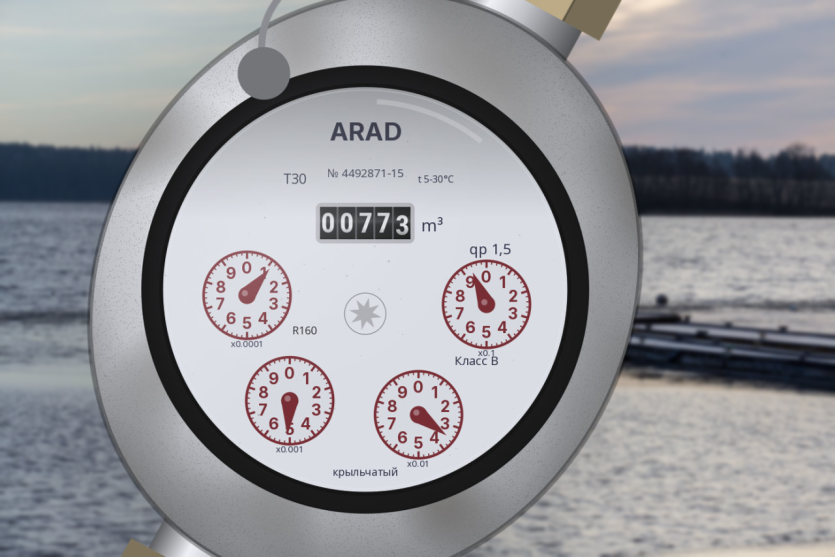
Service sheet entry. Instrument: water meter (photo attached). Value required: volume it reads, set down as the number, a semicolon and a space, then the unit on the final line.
772.9351; m³
